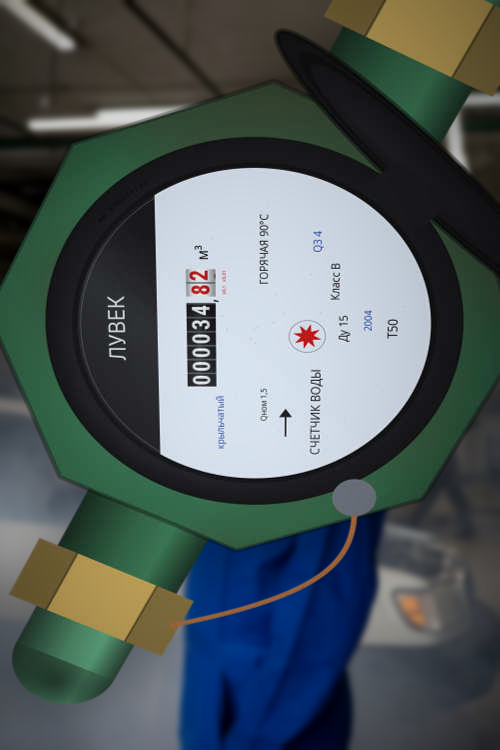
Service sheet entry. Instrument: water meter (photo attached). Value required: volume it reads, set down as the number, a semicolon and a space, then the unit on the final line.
34.82; m³
